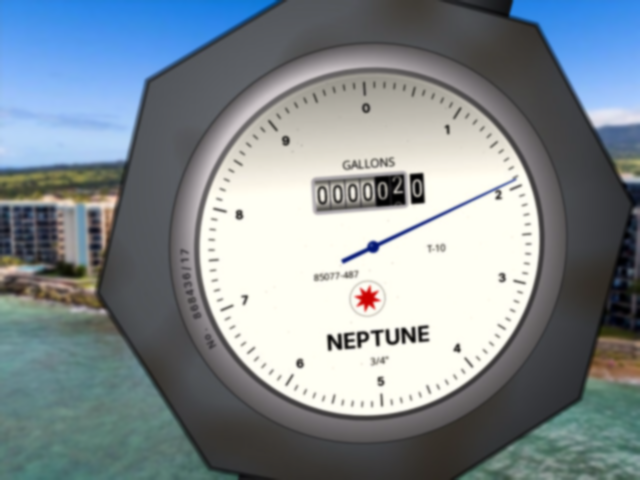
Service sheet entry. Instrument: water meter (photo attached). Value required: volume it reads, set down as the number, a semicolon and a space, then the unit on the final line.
21.9; gal
